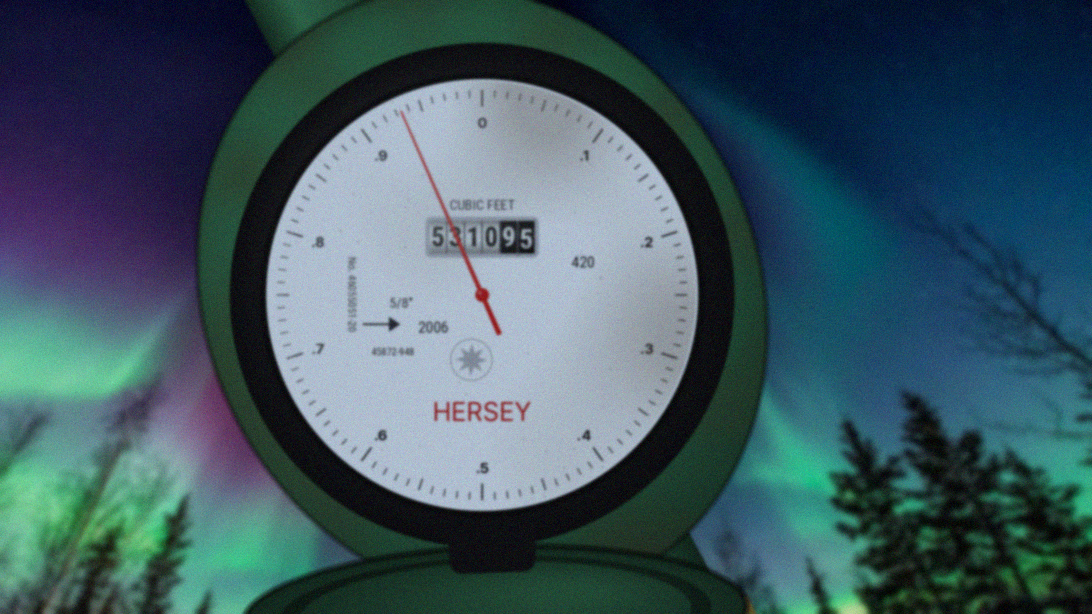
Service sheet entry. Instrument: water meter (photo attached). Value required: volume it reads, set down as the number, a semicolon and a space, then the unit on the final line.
531094.93; ft³
